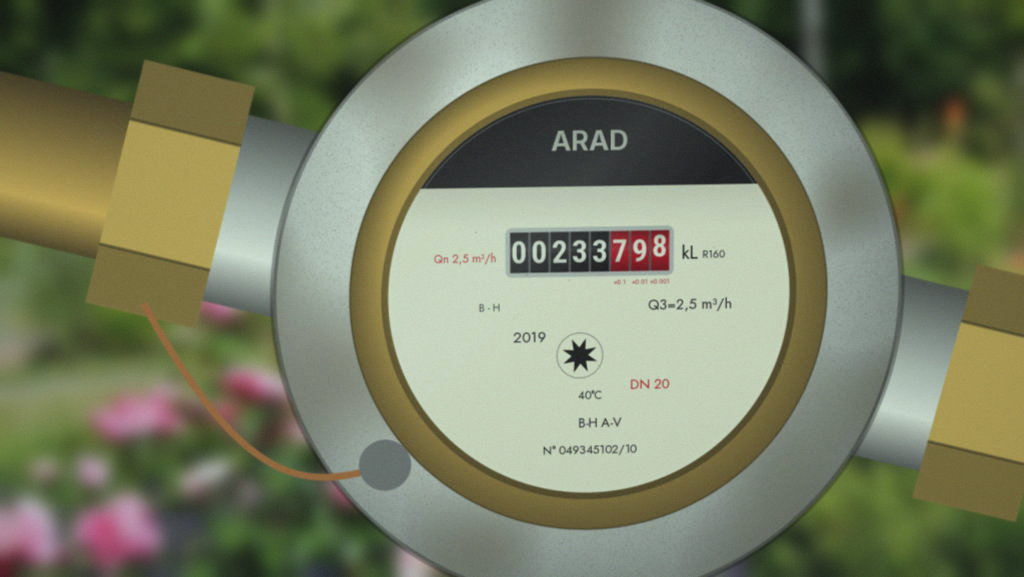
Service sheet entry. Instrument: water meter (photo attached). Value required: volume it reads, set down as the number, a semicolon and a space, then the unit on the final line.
233.798; kL
